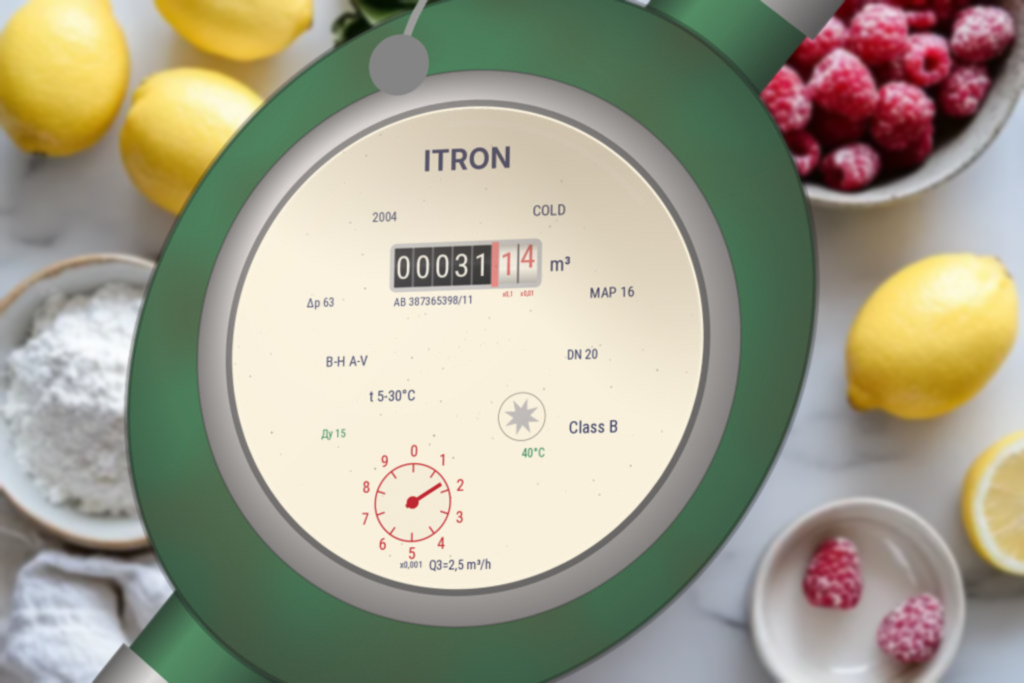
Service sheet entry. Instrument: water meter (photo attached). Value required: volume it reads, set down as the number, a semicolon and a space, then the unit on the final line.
31.141; m³
